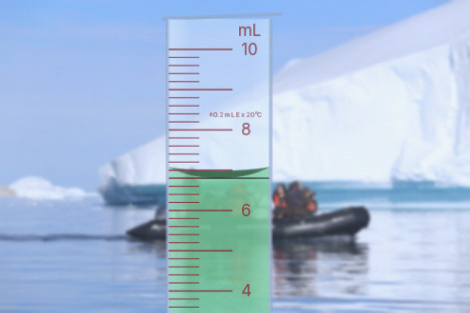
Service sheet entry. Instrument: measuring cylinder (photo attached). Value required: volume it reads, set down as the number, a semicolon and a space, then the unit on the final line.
6.8; mL
